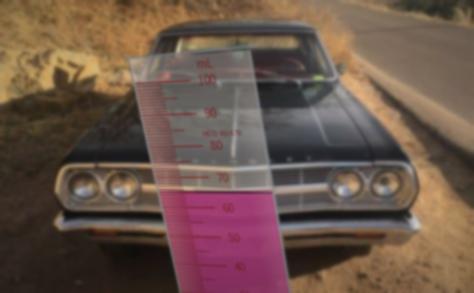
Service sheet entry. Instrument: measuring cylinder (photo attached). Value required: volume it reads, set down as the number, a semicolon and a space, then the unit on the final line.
65; mL
